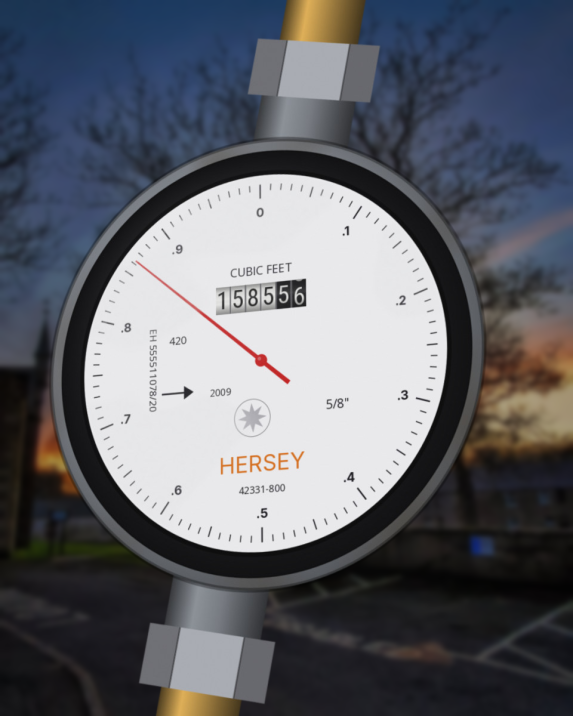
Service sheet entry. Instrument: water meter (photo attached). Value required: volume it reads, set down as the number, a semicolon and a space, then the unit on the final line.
158555.86; ft³
